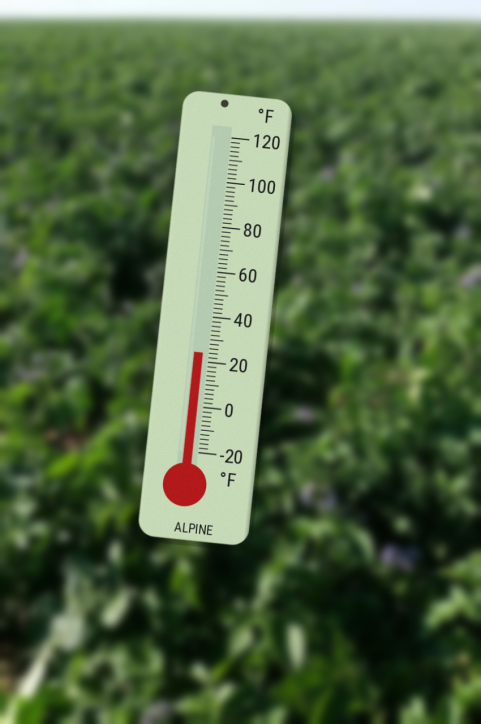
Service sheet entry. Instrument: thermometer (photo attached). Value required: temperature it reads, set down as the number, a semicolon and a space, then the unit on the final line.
24; °F
